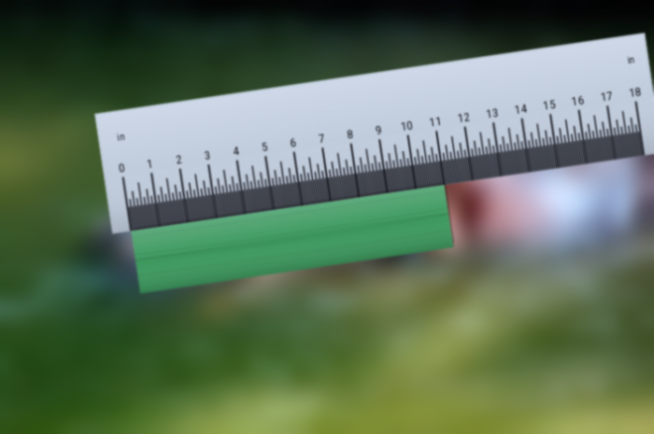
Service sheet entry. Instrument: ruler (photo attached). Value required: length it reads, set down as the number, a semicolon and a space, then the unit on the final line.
11; in
